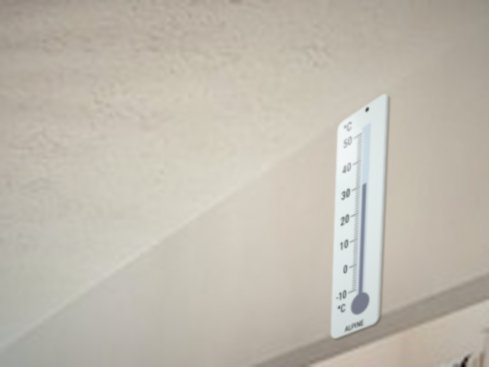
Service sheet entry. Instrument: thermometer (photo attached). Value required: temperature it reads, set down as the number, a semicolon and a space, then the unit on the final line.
30; °C
